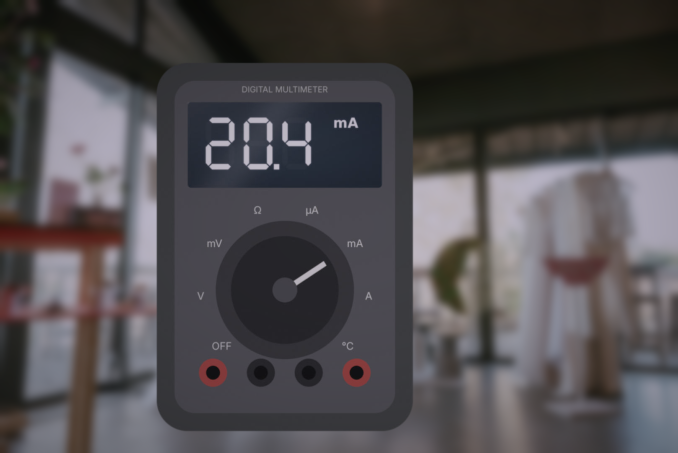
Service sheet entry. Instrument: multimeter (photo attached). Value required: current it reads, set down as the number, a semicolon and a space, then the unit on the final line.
20.4; mA
